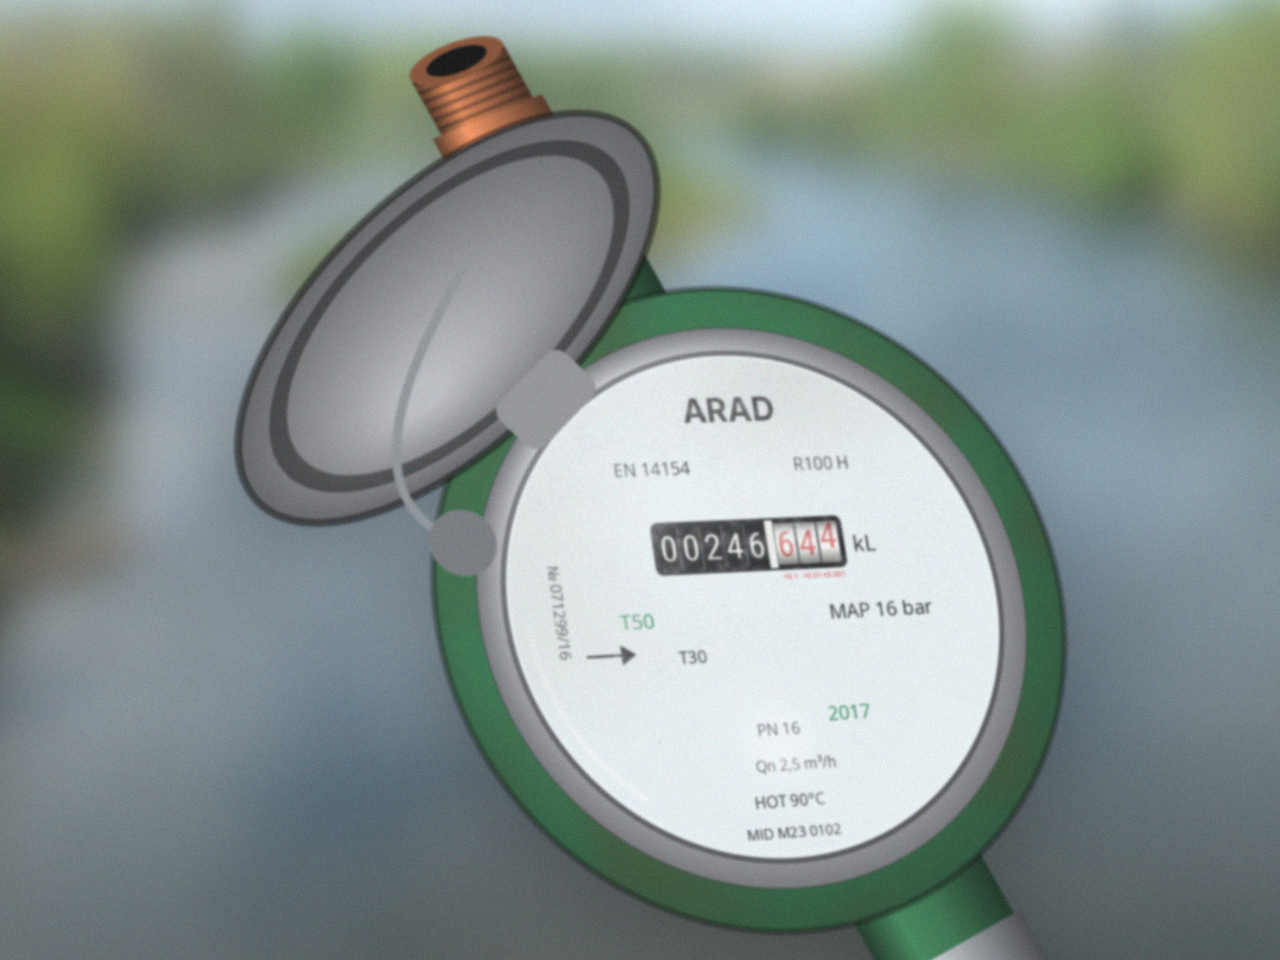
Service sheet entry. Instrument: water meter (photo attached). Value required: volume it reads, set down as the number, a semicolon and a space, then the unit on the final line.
246.644; kL
